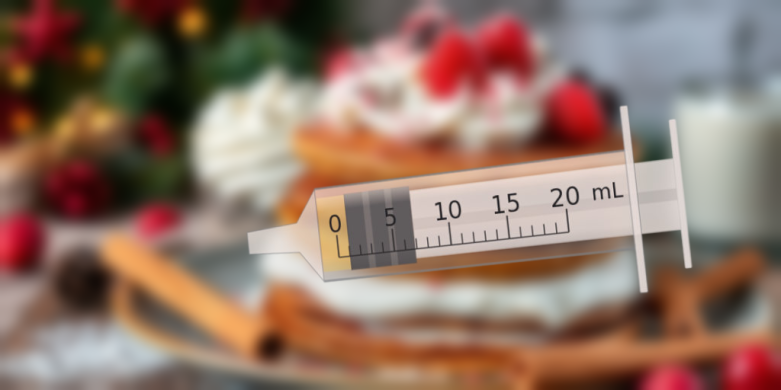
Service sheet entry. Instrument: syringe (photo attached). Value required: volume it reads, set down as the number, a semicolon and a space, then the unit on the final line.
1; mL
